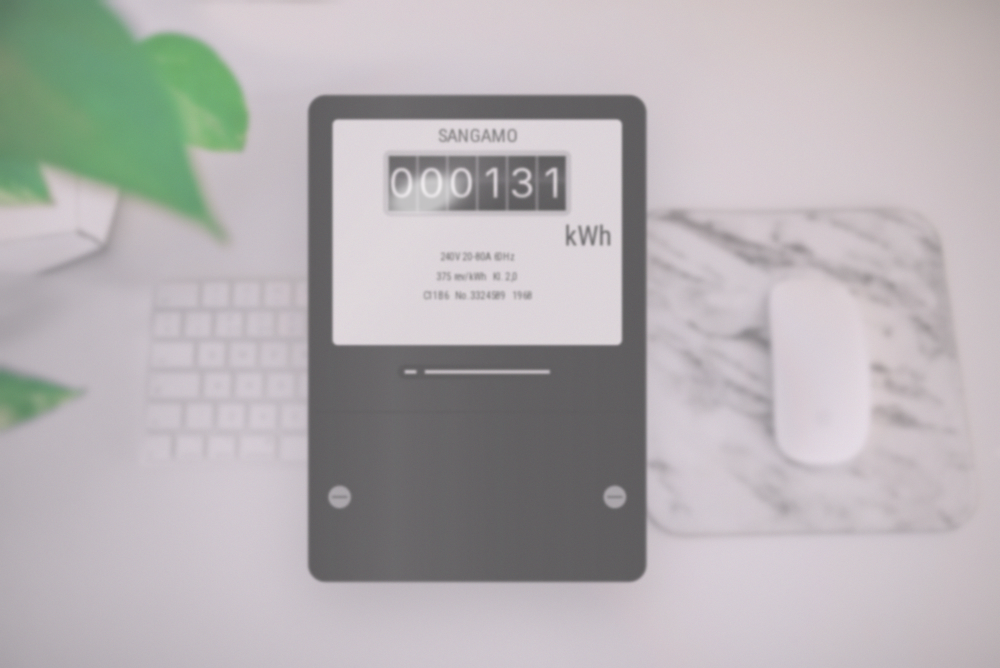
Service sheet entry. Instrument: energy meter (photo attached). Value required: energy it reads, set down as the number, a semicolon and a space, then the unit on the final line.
131; kWh
